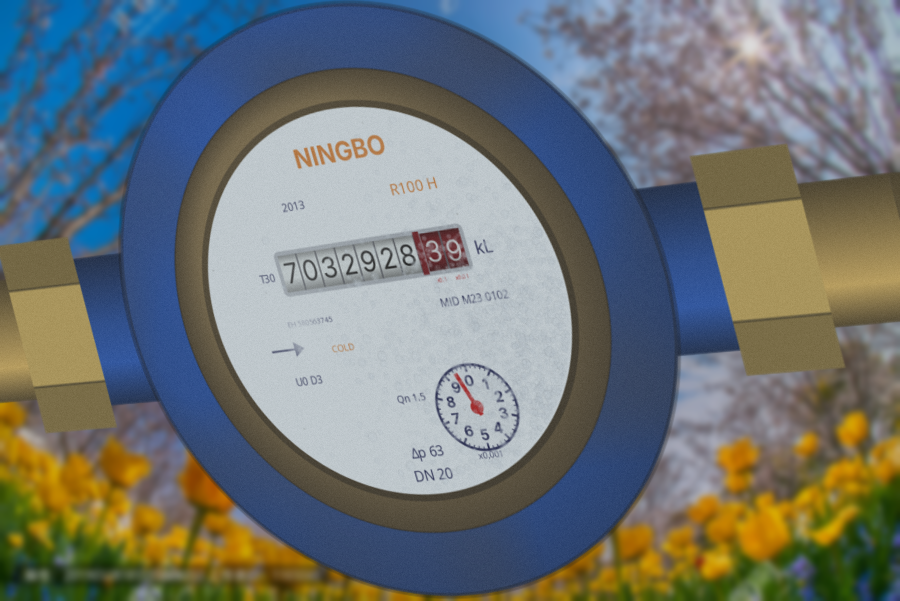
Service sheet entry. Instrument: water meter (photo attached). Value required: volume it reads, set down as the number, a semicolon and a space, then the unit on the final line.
7032928.389; kL
